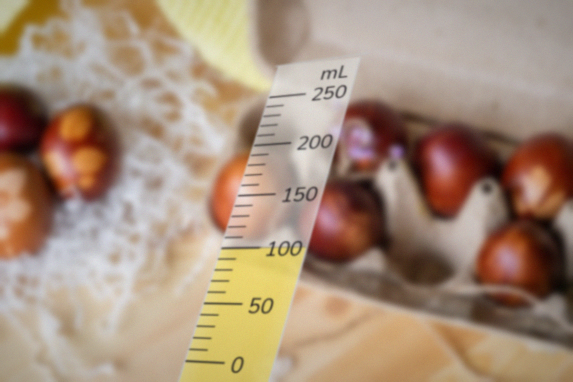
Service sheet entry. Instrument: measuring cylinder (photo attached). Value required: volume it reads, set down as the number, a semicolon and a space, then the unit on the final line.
100; mL
